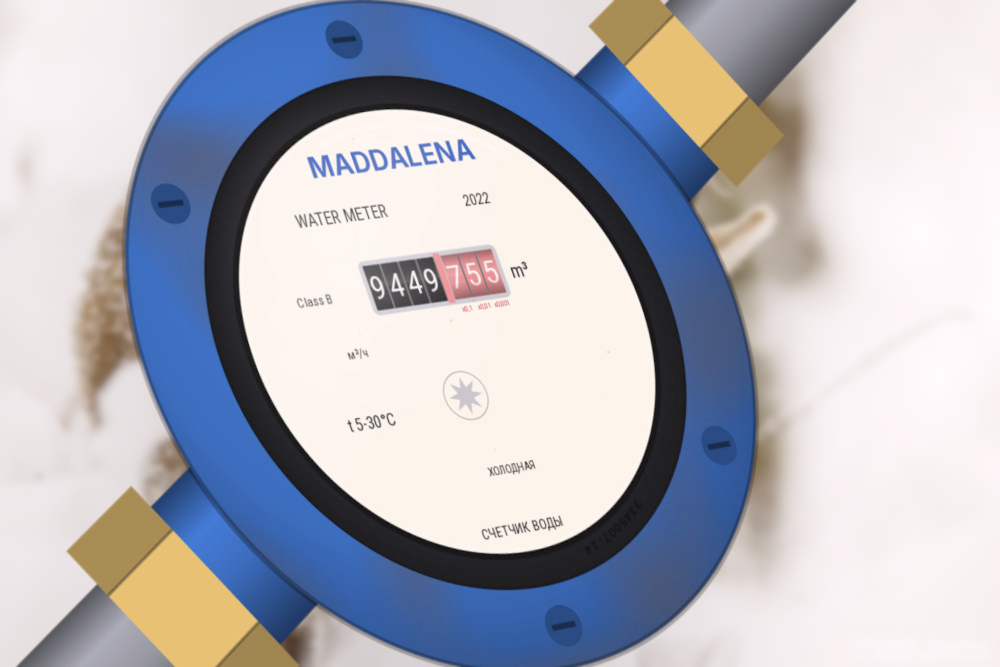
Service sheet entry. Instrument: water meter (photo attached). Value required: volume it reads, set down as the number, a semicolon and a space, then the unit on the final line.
9449.755; m³
